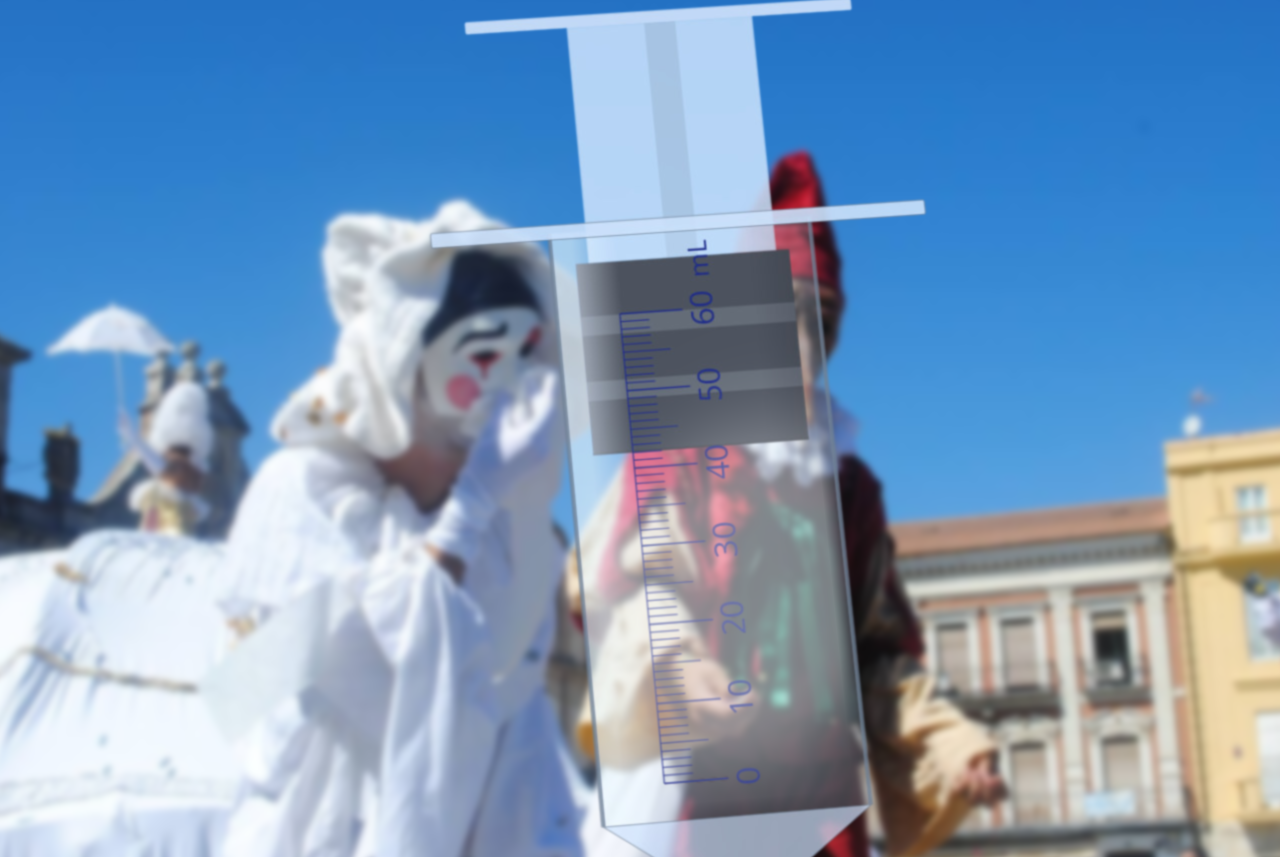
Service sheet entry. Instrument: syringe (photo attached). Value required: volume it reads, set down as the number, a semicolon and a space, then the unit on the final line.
42; mL
